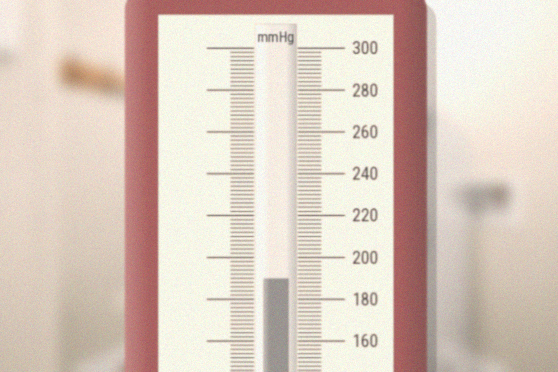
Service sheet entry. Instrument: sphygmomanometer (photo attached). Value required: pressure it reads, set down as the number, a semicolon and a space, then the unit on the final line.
190; mmHg
